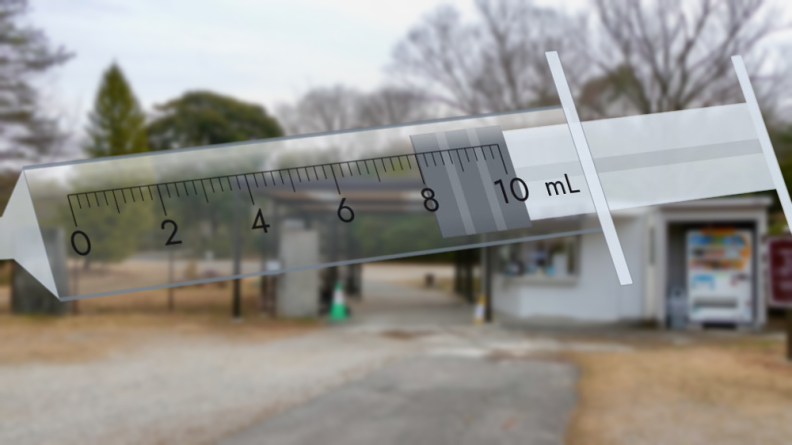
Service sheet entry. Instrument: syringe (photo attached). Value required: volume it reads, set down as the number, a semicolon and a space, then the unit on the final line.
8; mL
